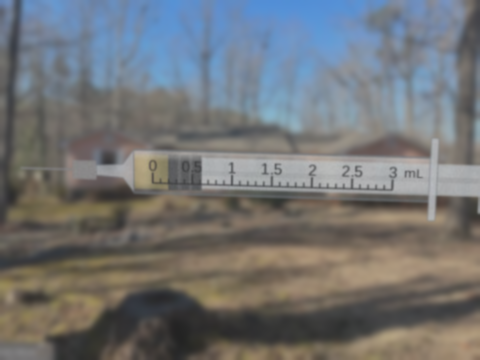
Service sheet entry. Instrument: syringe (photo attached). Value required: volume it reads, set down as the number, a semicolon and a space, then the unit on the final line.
0.2; mL
